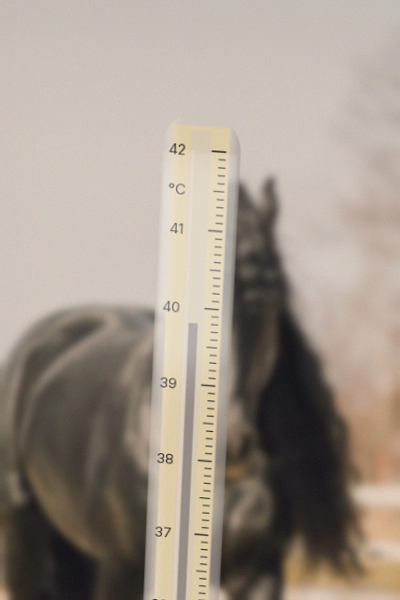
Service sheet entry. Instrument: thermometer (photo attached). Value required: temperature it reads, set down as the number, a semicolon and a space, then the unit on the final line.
39.8; °C
